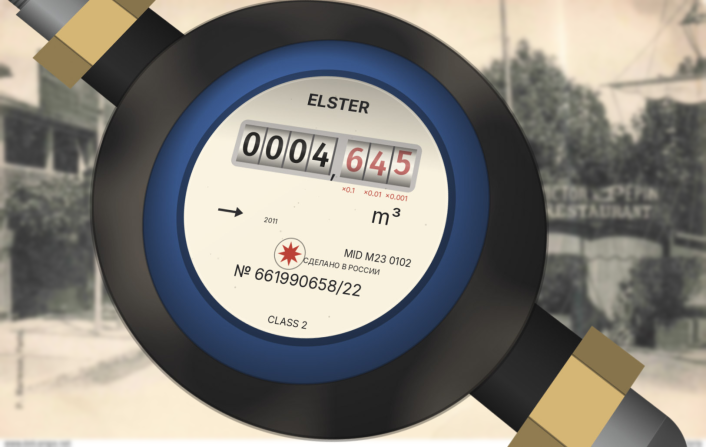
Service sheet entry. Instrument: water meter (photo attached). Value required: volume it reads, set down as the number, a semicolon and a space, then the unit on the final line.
4.645; m³
